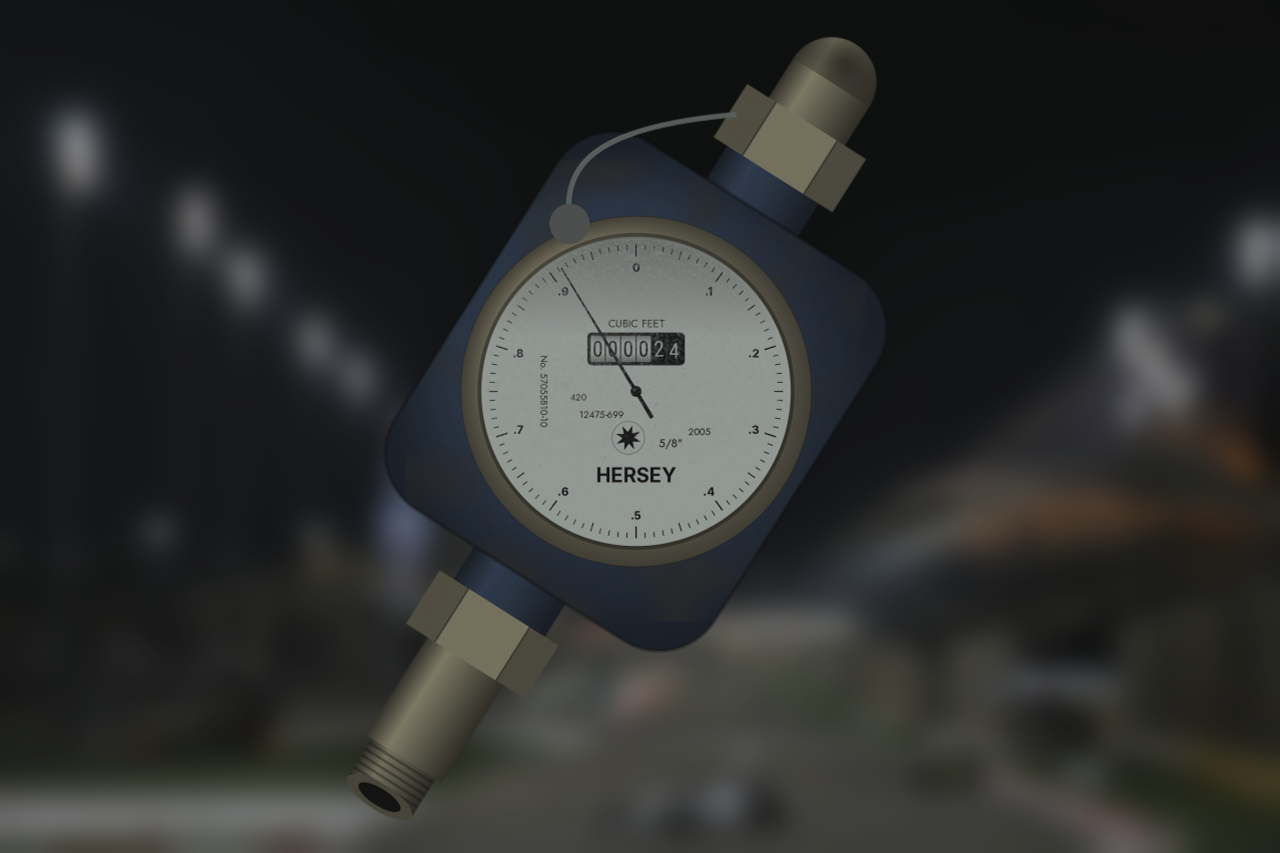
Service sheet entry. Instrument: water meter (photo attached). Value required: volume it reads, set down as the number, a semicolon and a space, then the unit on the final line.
23.91; ft³
